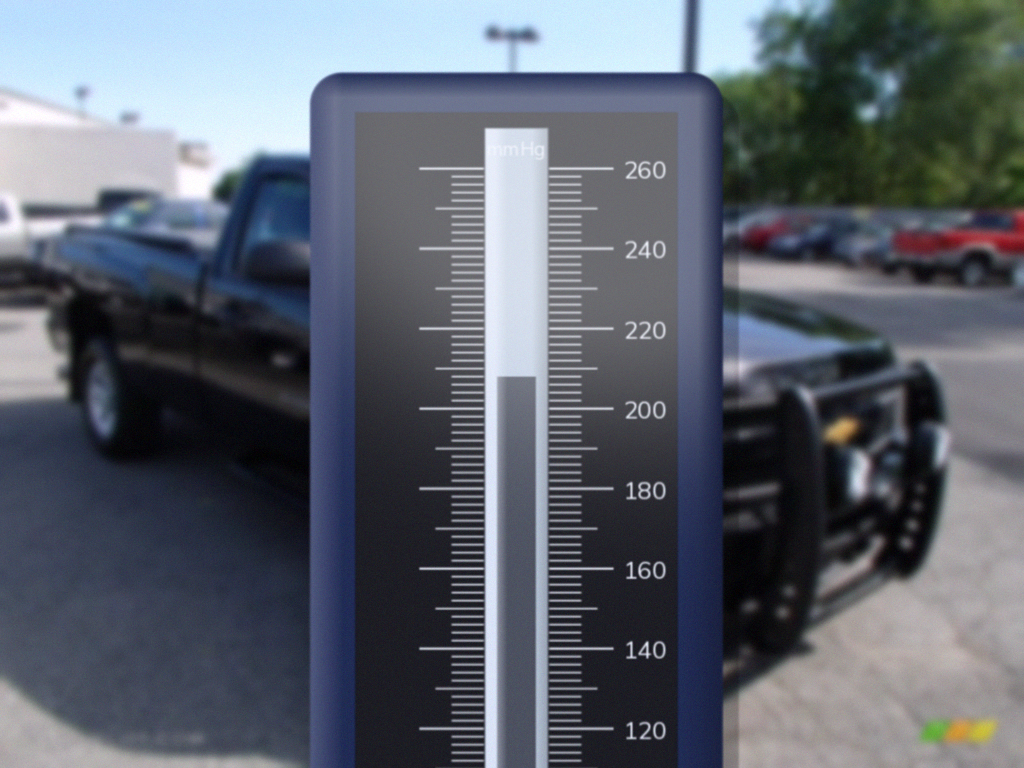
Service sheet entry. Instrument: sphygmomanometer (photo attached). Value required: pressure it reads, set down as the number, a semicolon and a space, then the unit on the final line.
208; mmHg
